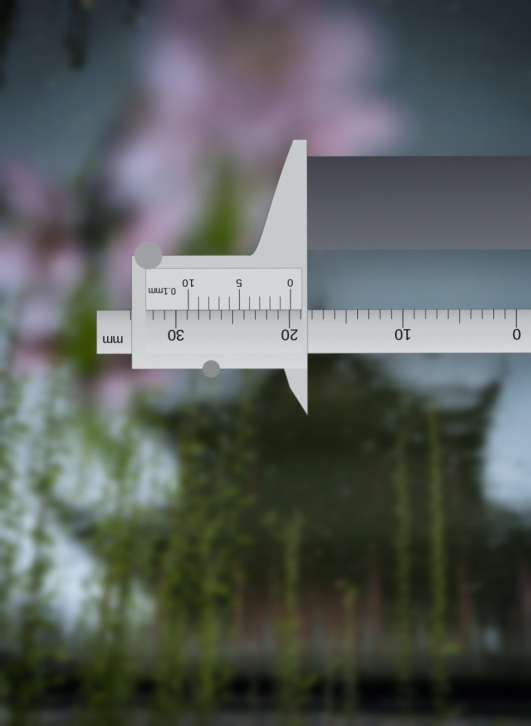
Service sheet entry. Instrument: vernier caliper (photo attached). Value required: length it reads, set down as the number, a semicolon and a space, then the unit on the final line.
19.9; mm
